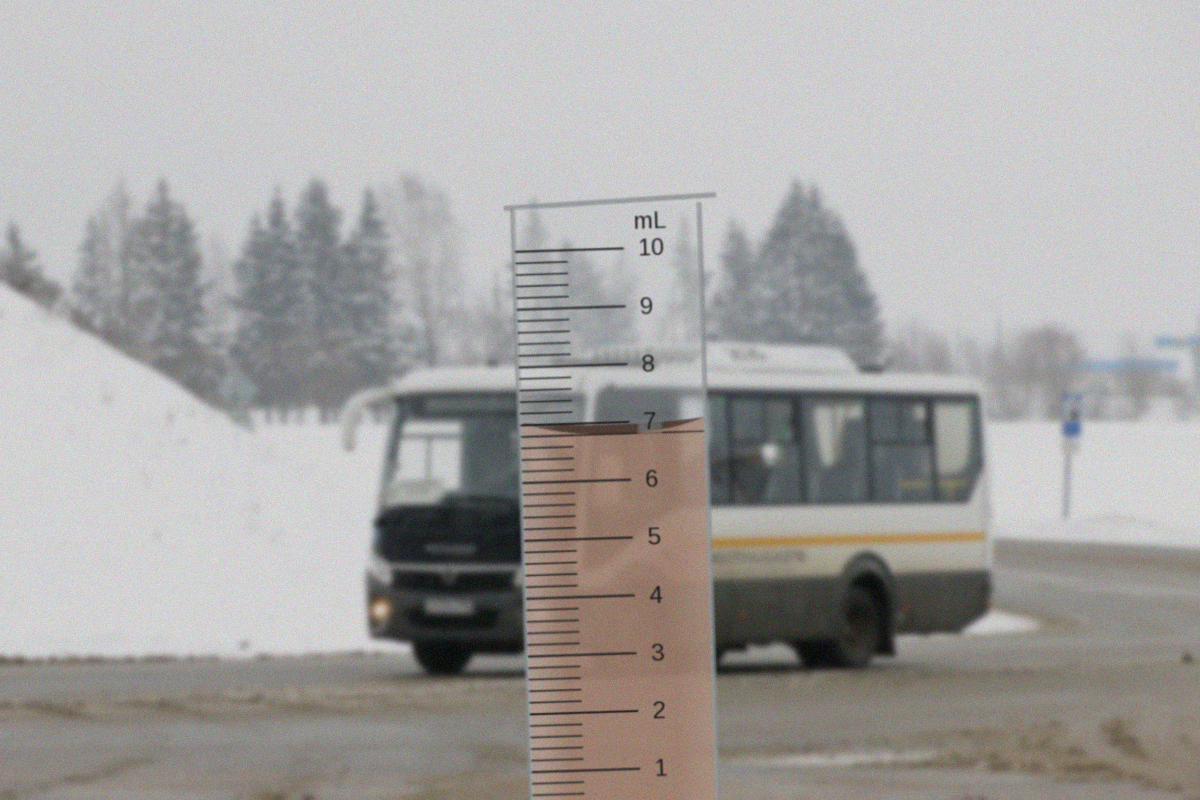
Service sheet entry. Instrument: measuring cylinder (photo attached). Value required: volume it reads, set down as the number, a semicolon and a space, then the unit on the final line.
6.8; mL
